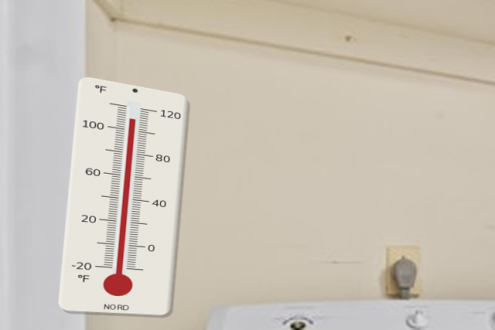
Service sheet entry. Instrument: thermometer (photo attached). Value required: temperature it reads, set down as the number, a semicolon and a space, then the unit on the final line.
110; °F
